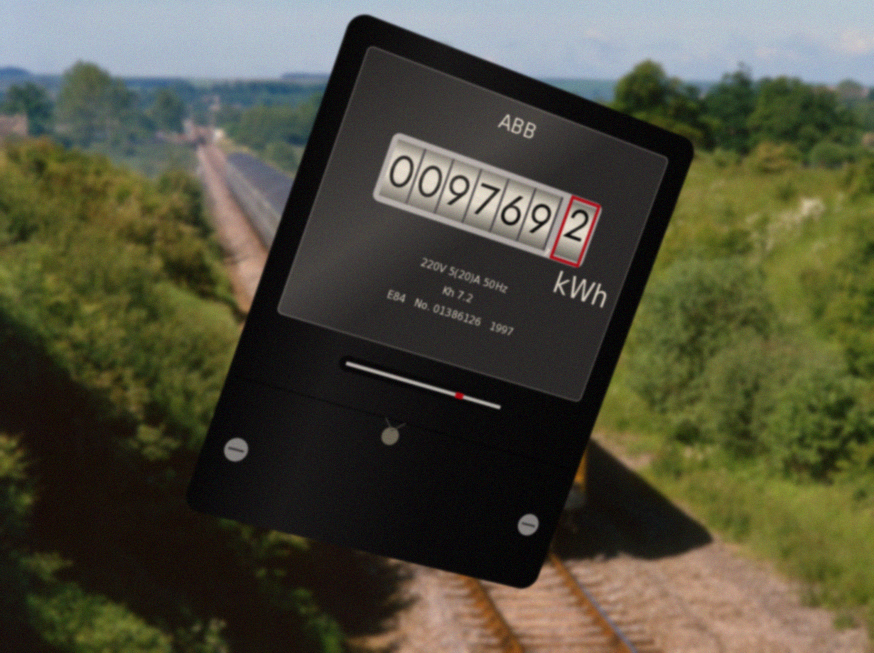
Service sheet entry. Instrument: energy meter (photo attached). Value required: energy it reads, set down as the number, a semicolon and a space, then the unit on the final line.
9769.2; kWh
